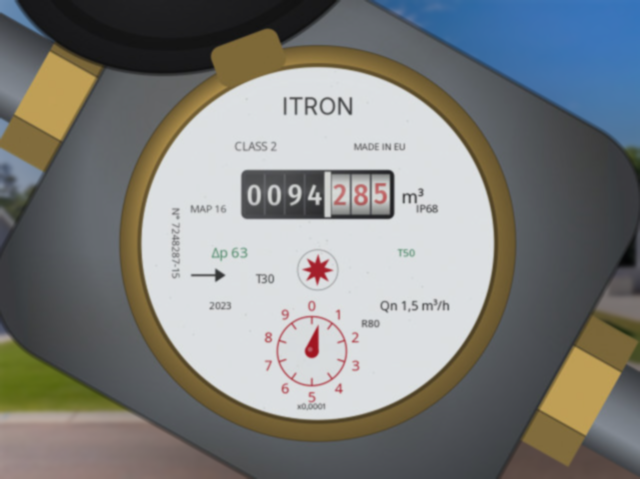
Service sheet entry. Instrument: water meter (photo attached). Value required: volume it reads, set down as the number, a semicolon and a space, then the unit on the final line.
94.2850; m³
